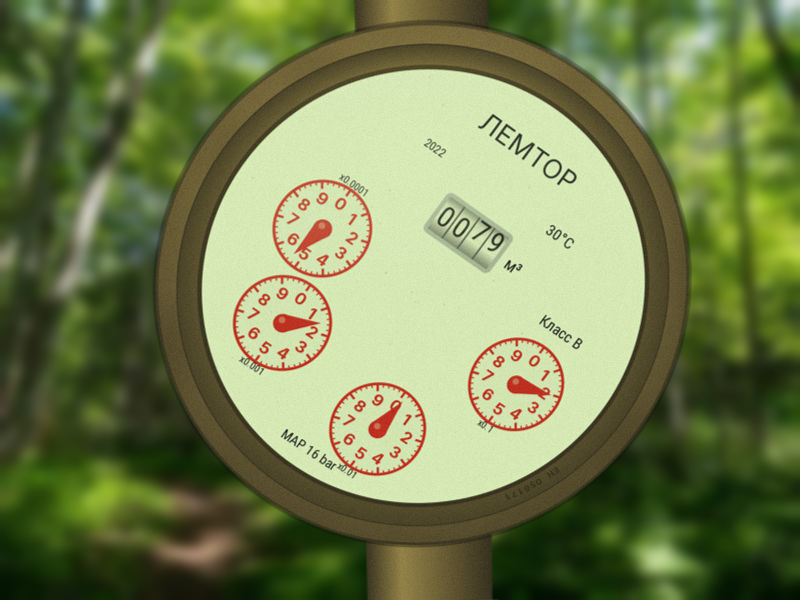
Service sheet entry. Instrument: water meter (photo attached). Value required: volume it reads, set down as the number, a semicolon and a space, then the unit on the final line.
79.2015; m³
